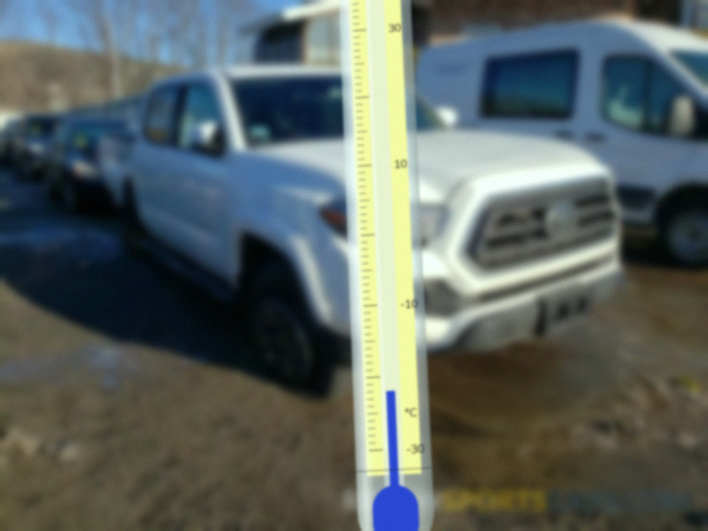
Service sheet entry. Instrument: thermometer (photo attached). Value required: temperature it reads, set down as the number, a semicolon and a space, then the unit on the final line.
-22; °C
